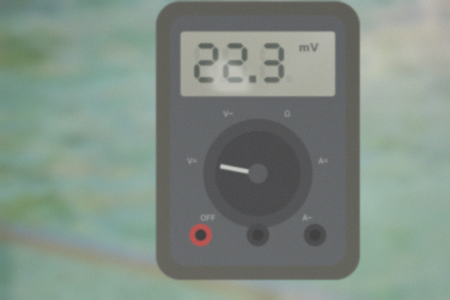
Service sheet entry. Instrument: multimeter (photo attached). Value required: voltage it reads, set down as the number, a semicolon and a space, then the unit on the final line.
22.3; mV
